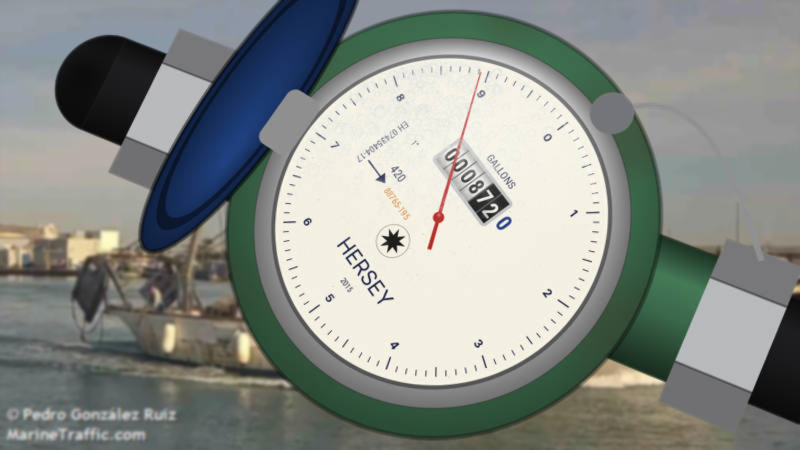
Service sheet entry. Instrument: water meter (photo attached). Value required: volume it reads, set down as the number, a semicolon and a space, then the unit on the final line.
8718.9; gal
